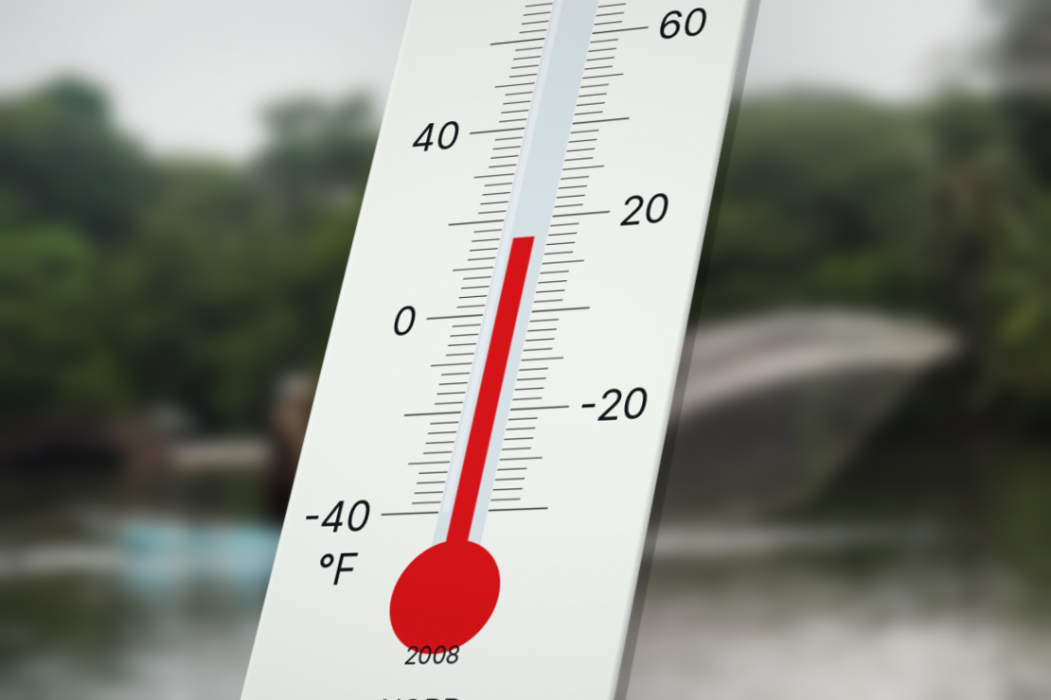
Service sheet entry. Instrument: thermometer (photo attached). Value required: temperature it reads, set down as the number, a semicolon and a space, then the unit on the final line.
16; °F
